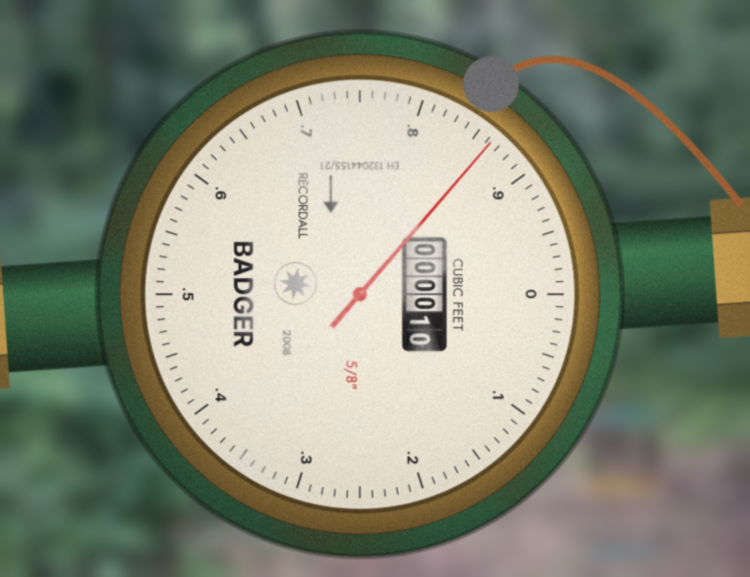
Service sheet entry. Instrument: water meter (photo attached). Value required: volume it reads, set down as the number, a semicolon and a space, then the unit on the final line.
9.86; ft³
